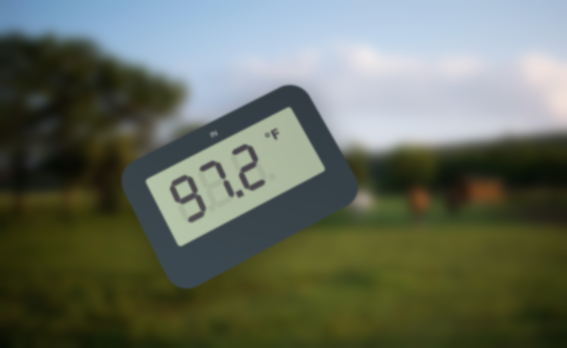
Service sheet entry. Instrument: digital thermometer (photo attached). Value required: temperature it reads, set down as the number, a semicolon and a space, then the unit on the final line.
97.2; °F
